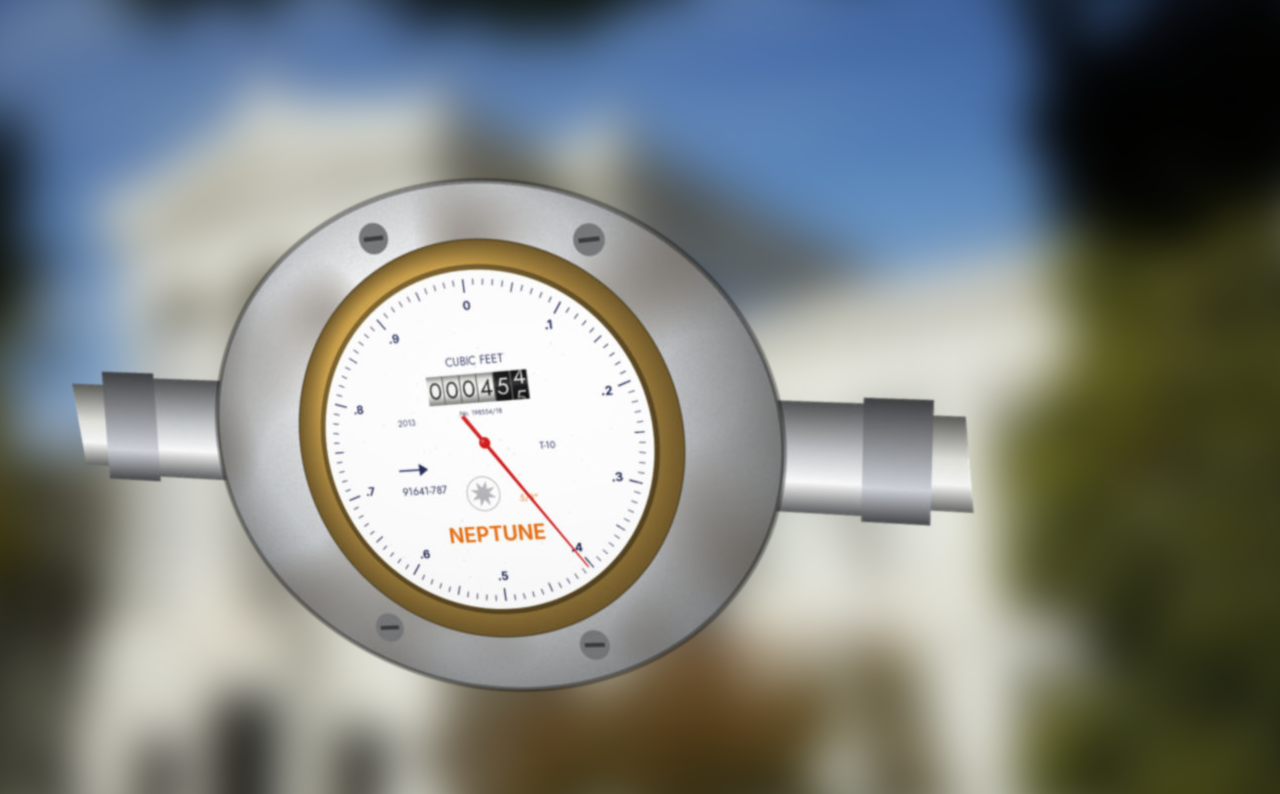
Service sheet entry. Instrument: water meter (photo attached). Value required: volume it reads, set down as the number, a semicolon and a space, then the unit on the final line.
454.40; ft³
